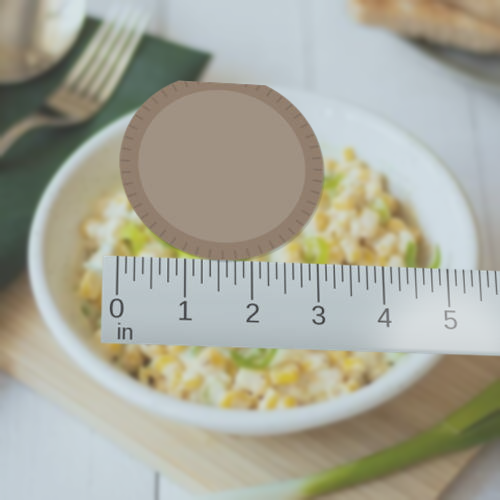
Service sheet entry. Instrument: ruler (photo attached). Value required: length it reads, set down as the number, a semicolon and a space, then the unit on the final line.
3.125; in
